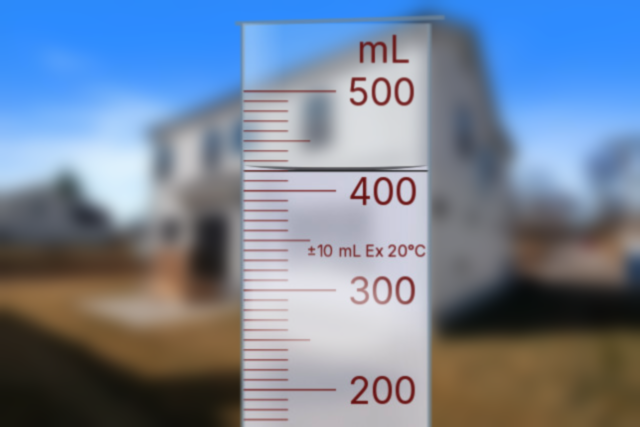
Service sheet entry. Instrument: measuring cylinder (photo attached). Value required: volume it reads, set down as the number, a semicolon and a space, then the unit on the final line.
420; mL
